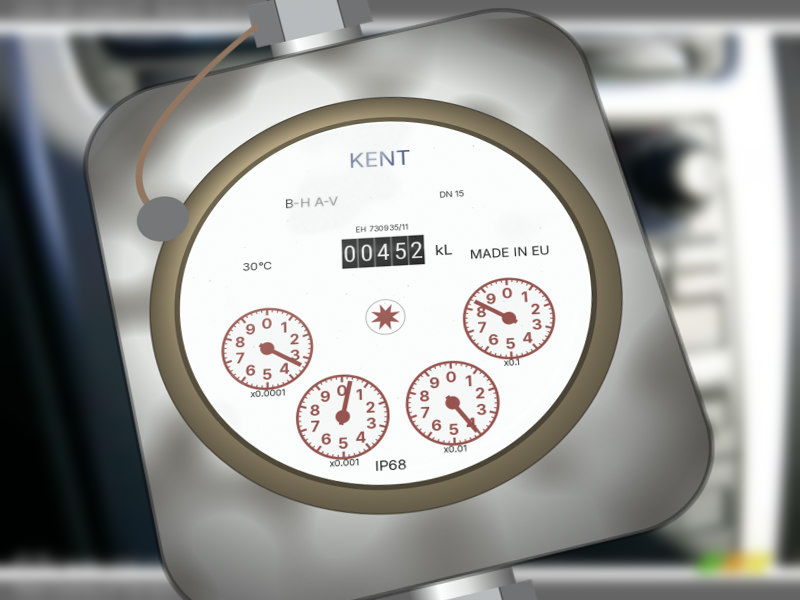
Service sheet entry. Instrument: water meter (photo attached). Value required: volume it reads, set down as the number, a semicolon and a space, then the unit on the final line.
452.8403; kL
